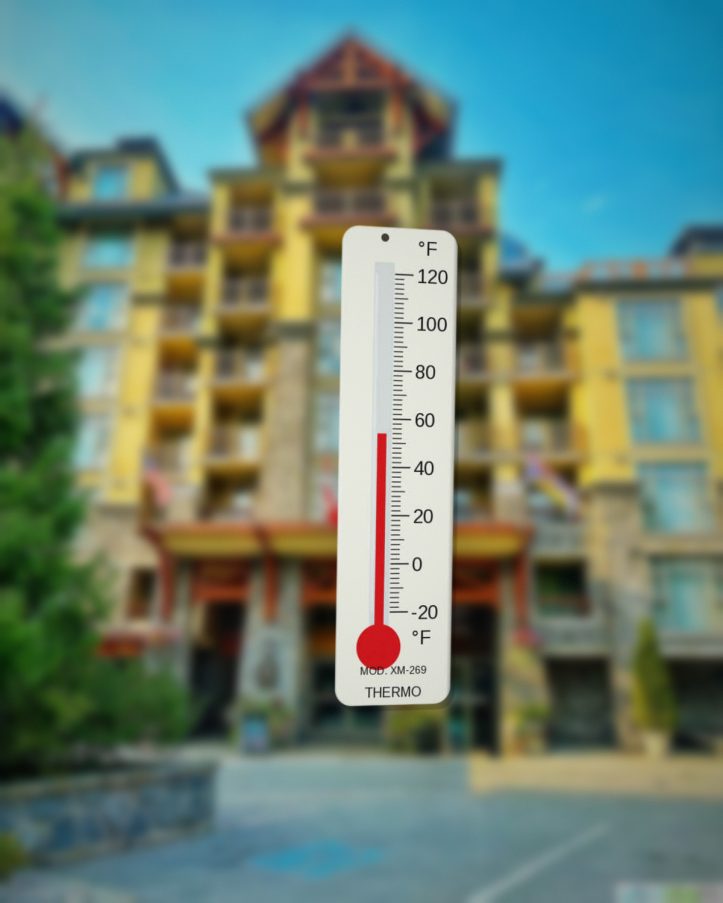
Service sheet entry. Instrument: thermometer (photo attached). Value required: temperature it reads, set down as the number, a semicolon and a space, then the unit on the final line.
54; °F
